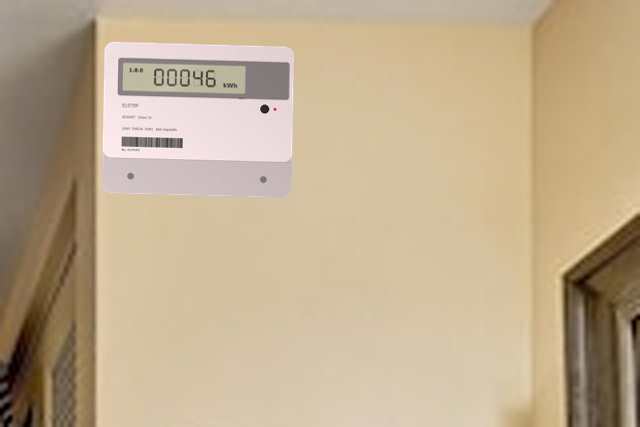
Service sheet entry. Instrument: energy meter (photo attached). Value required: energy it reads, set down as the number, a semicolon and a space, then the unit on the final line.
46; kWh
